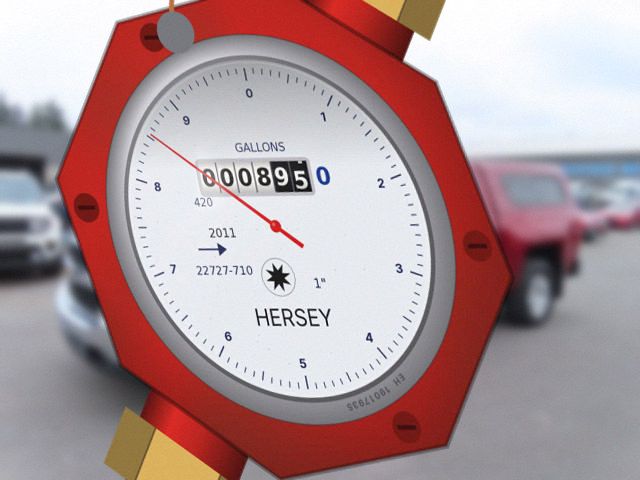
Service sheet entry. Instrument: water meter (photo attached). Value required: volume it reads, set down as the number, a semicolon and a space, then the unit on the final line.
8948.5; gal
